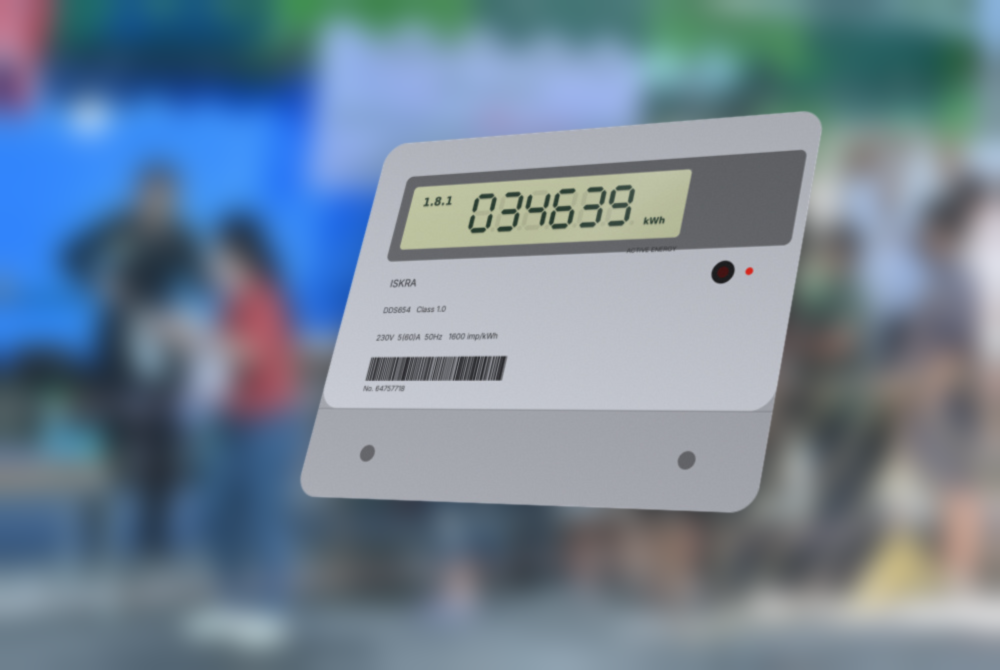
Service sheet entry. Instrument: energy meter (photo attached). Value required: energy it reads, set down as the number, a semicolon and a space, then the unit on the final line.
34639; kWh
